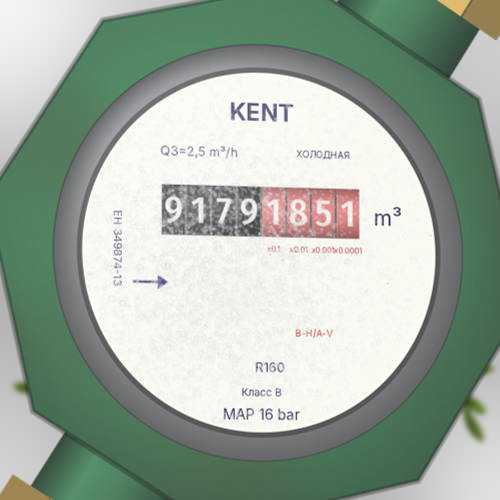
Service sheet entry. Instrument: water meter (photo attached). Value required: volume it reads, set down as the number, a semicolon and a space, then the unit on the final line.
9179.1851; m³
